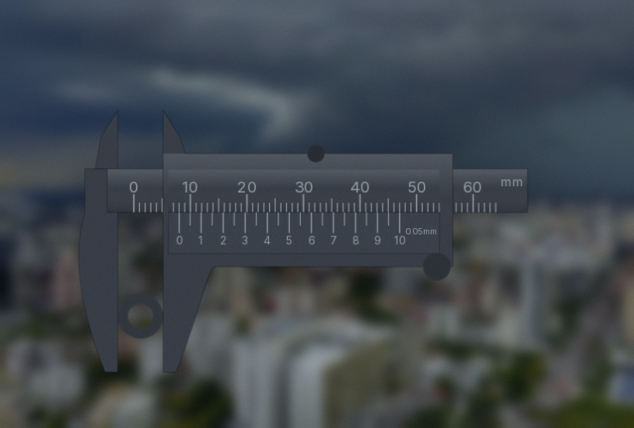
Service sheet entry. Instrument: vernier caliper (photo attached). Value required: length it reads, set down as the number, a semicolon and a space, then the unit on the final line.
8.0; mm
